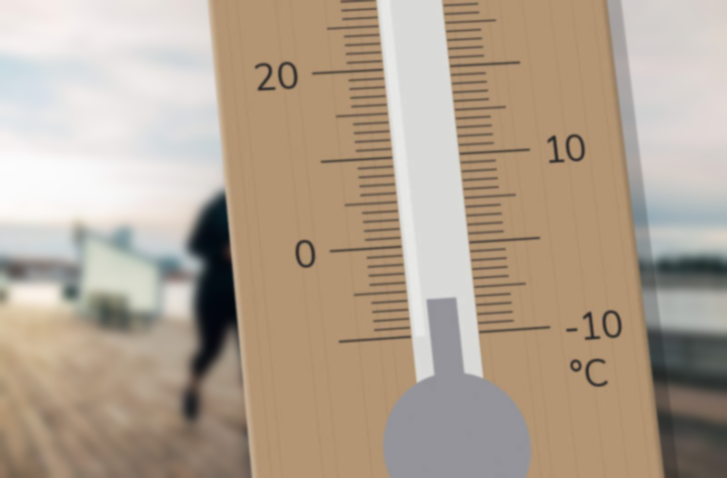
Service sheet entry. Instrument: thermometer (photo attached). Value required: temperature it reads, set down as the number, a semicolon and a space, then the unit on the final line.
-6; °C
